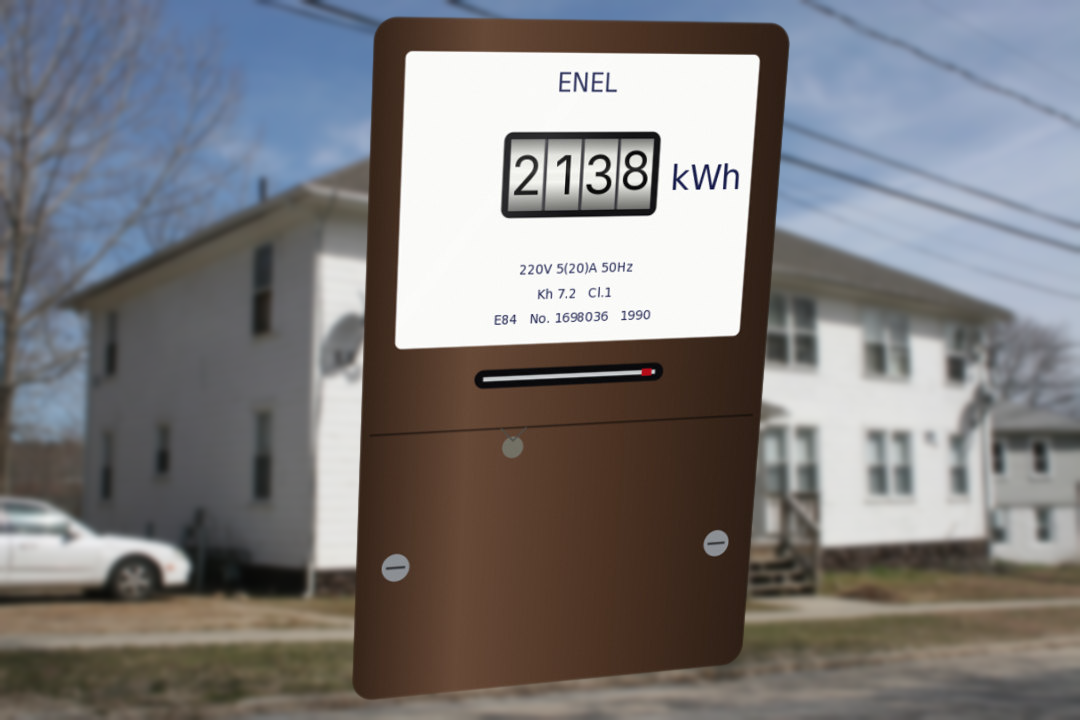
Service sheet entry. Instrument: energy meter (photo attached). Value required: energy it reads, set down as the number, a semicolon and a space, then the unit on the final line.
2138; kWh
